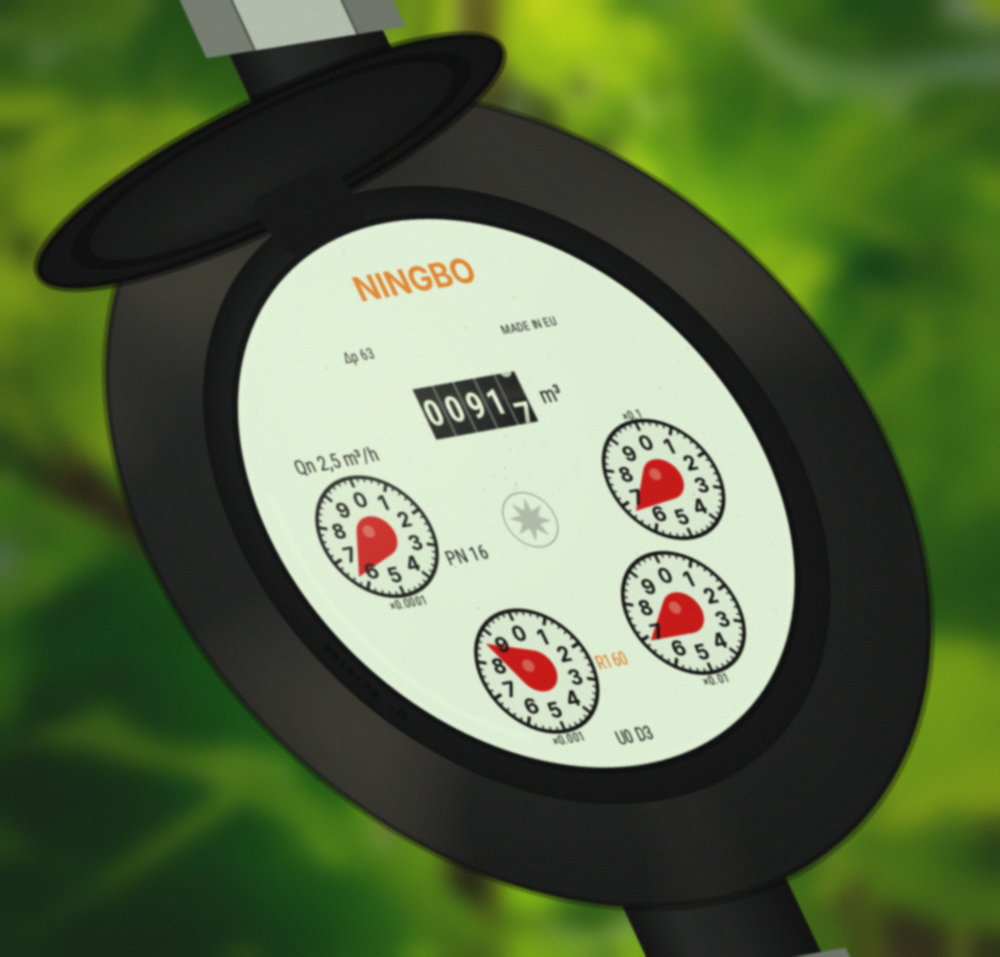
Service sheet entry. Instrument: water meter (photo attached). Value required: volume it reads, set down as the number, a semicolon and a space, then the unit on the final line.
916.6686; m³
